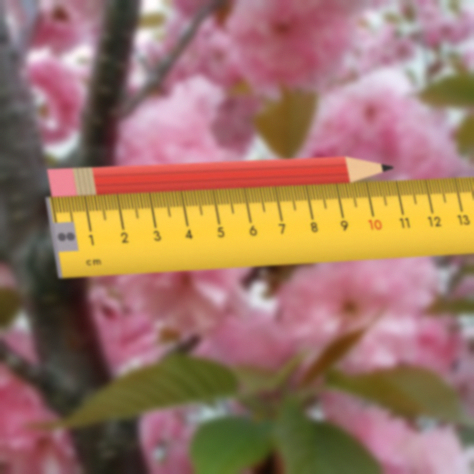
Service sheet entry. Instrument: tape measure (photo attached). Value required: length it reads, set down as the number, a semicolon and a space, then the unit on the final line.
11; cm
